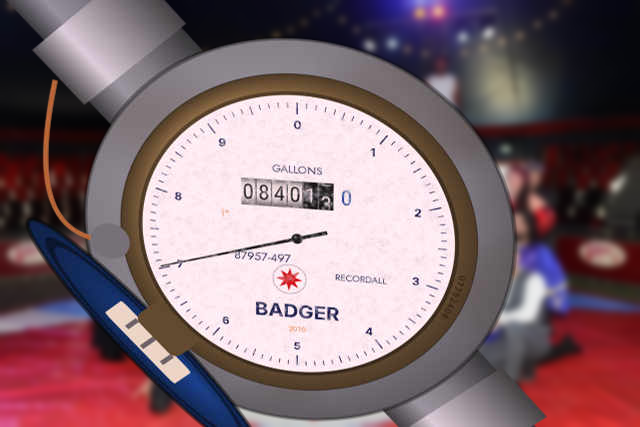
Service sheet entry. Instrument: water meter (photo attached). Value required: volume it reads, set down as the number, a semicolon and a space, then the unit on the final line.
840127.0; gal
